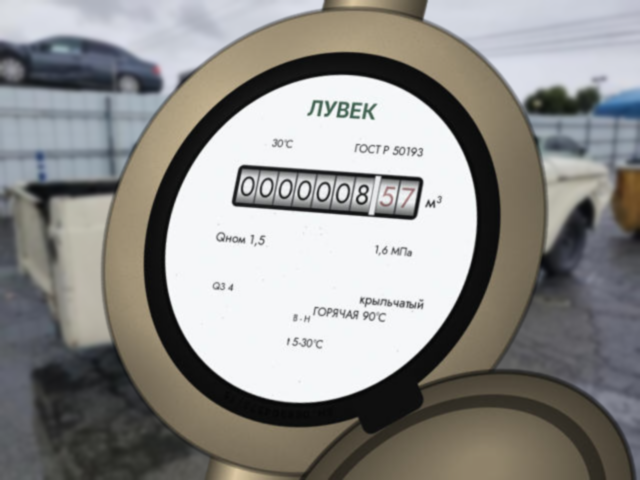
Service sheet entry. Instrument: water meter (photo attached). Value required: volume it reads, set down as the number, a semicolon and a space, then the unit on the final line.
8.57; m³
